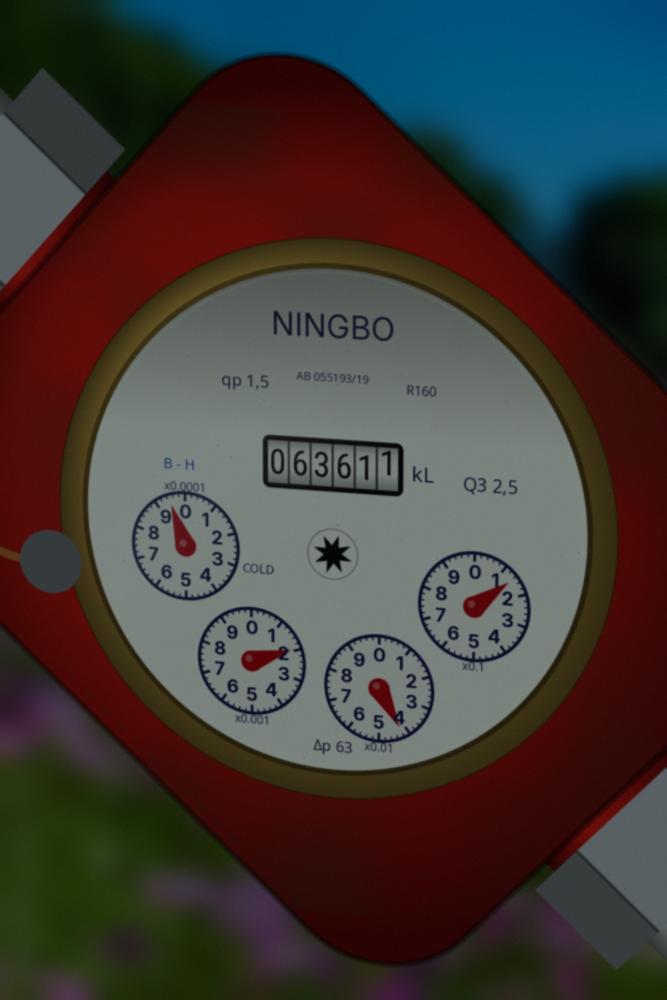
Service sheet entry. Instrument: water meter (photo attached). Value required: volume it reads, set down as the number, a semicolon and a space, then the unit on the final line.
63611.1419; kL
